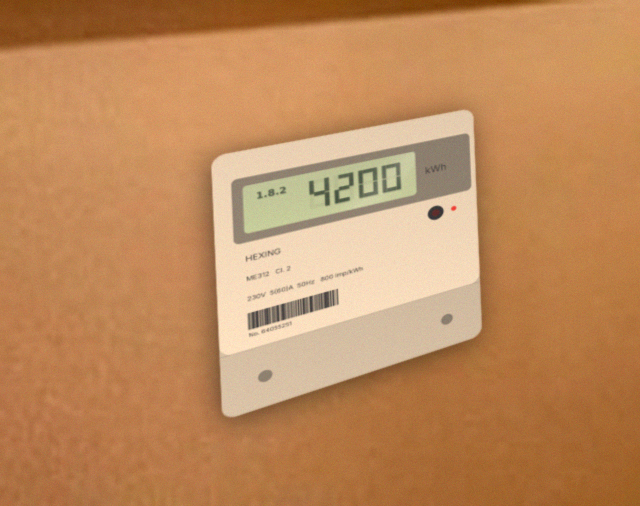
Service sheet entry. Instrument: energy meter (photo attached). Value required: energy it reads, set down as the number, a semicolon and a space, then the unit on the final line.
4200; kWh
